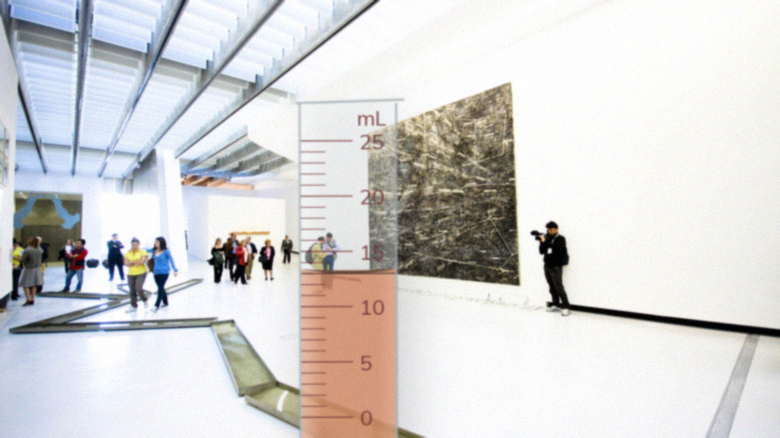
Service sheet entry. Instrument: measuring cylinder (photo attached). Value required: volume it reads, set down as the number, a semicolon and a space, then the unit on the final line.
13; mL
